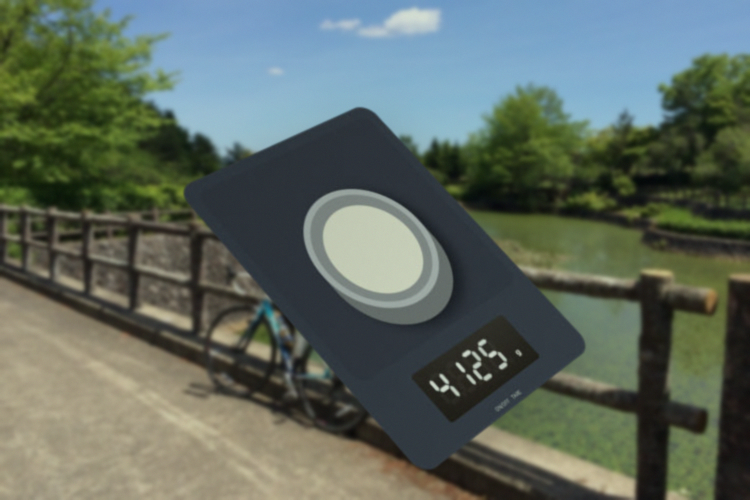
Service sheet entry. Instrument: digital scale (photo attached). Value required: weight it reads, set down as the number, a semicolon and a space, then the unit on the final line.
4125; g
